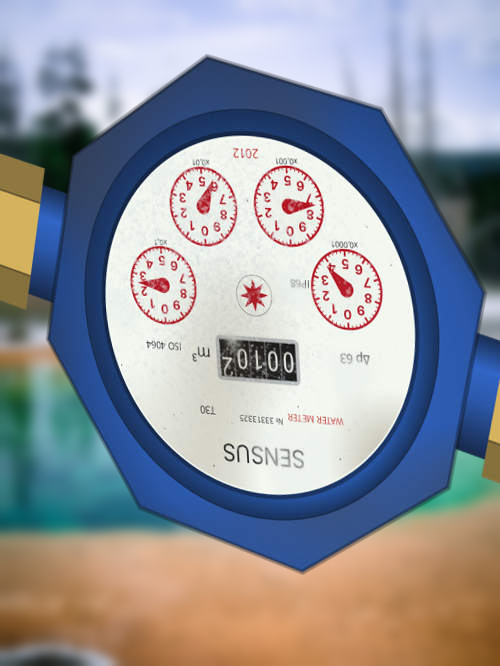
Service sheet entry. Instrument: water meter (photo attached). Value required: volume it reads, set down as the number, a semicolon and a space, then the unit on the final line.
102.2573; m³
